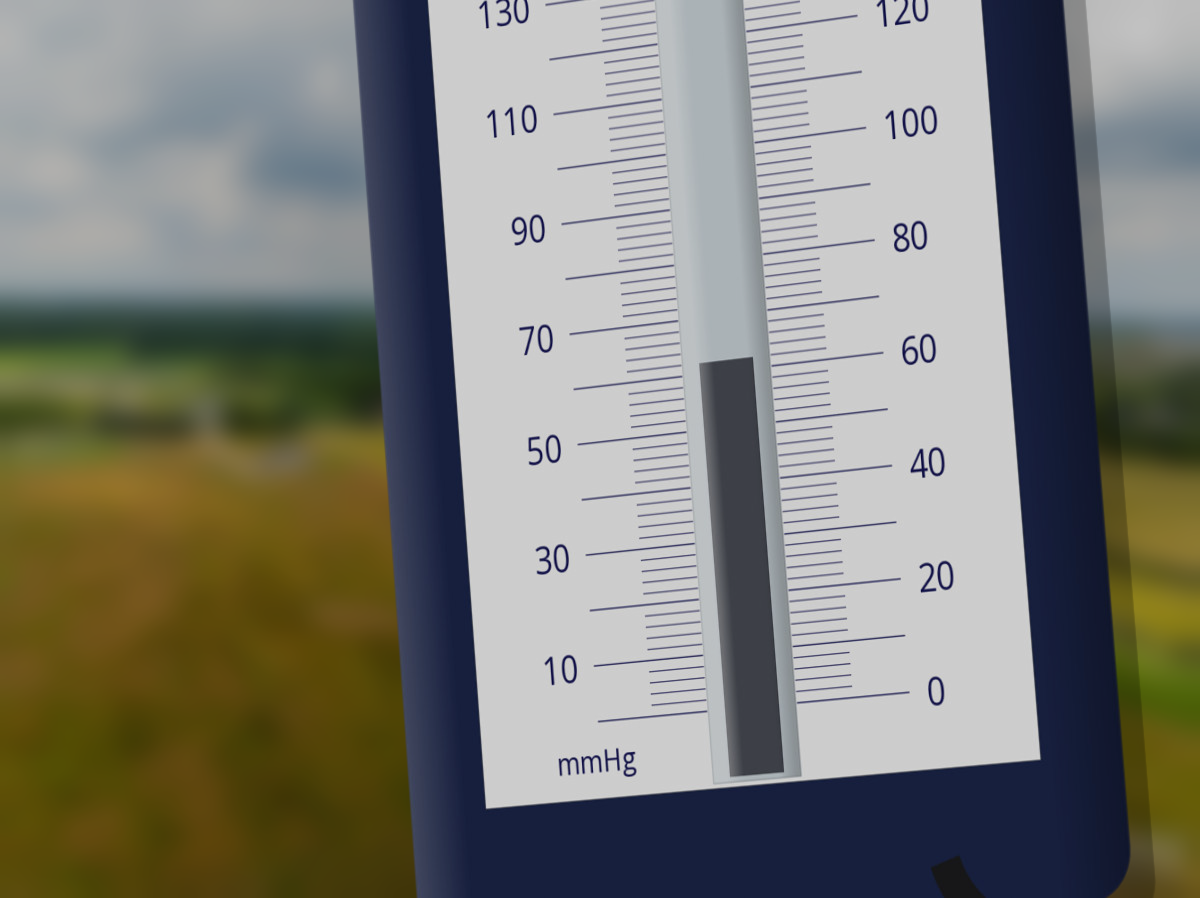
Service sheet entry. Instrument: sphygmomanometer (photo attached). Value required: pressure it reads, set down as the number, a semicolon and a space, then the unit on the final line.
62; mmHg
